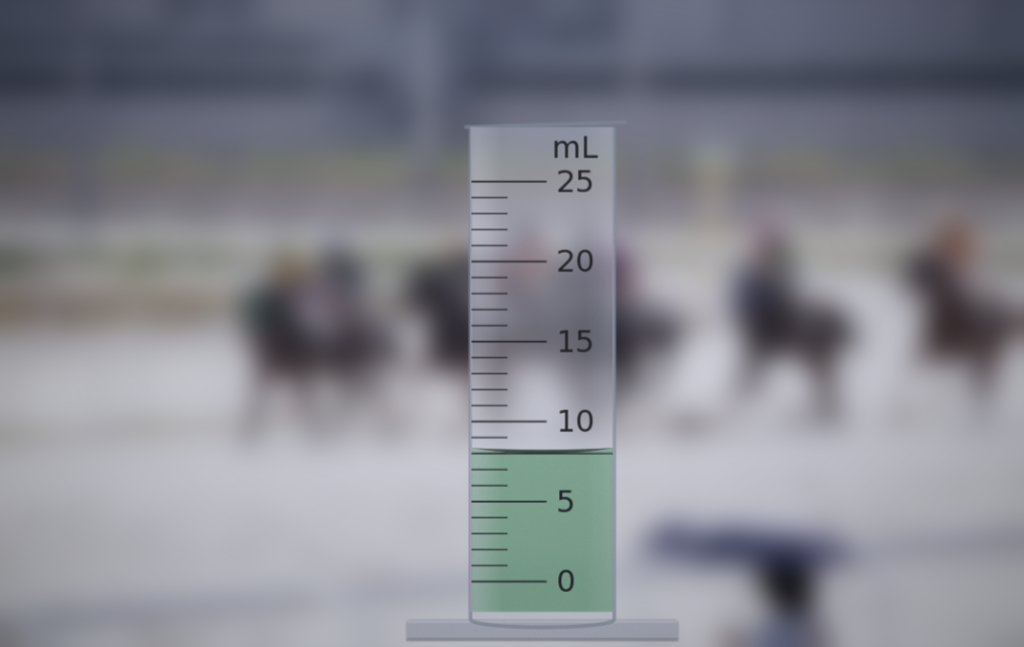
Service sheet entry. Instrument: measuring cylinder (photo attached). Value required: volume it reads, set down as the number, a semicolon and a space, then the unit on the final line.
8; mL
